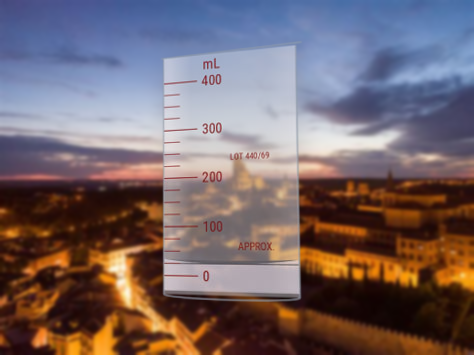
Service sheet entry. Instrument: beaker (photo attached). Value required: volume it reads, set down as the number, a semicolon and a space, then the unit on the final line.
25; mL
